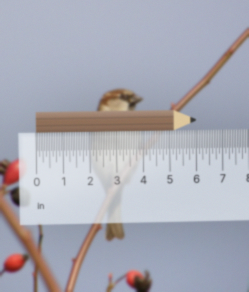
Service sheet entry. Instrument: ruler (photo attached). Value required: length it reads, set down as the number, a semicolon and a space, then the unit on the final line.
6; in
